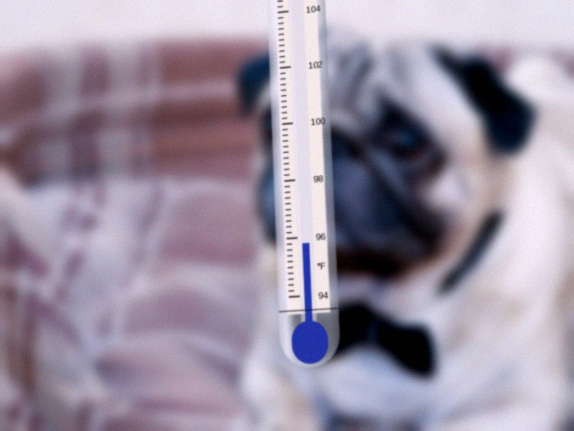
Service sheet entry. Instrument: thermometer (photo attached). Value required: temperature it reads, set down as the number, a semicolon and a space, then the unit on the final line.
95.8; °F
